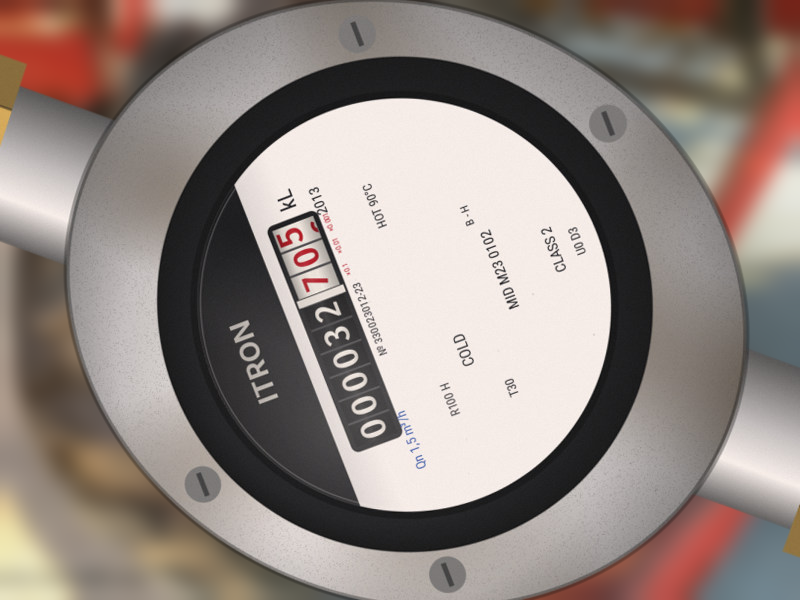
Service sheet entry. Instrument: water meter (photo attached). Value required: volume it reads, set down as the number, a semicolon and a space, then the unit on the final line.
32.705; kL
